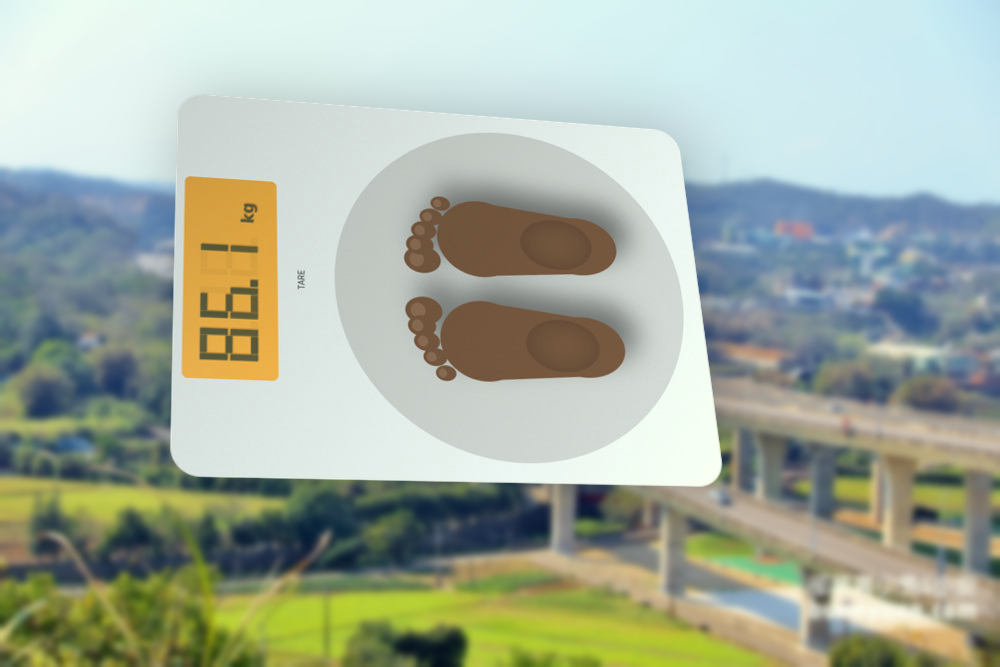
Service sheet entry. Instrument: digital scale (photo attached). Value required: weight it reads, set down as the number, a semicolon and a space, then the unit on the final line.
86.1; kg
